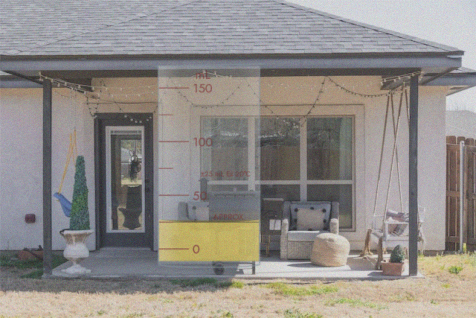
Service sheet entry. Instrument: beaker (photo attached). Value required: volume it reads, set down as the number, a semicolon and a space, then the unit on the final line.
25; mL
